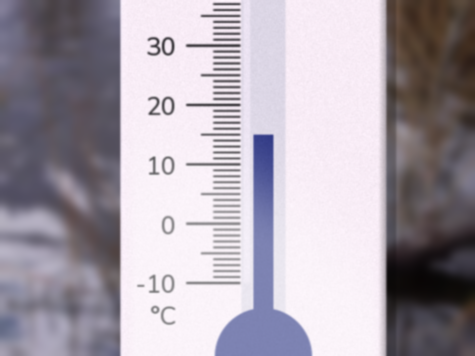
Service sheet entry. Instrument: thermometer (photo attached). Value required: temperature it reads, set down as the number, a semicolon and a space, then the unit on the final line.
15; °C
